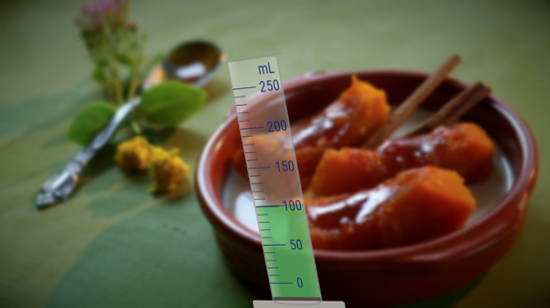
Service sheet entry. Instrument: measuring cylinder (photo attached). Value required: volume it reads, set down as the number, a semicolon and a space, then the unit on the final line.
100; mL
